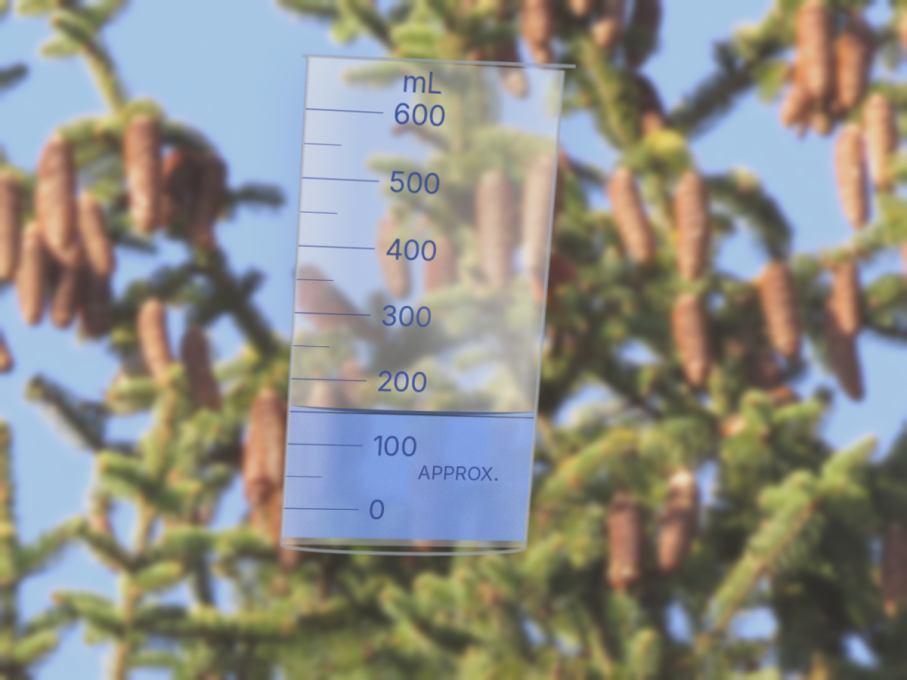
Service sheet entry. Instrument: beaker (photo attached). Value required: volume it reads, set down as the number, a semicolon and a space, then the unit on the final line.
150; mL
